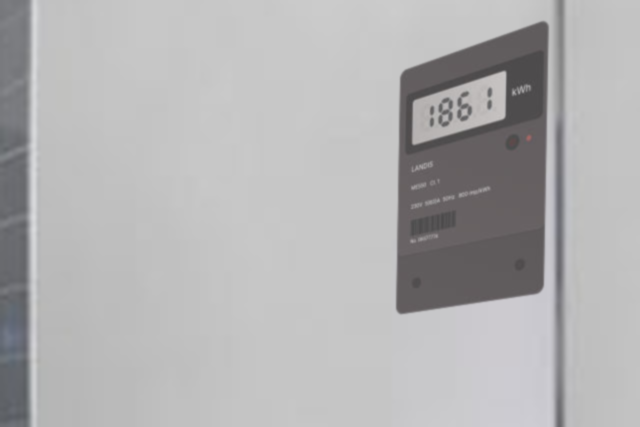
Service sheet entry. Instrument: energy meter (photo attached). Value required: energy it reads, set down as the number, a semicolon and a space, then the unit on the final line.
1861; kWh
